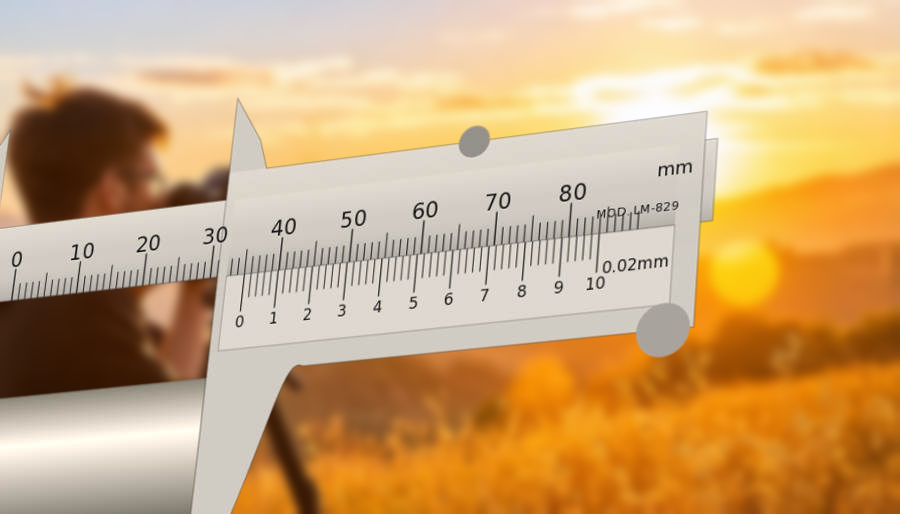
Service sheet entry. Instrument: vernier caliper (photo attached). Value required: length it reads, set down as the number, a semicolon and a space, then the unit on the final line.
35.0; mm
